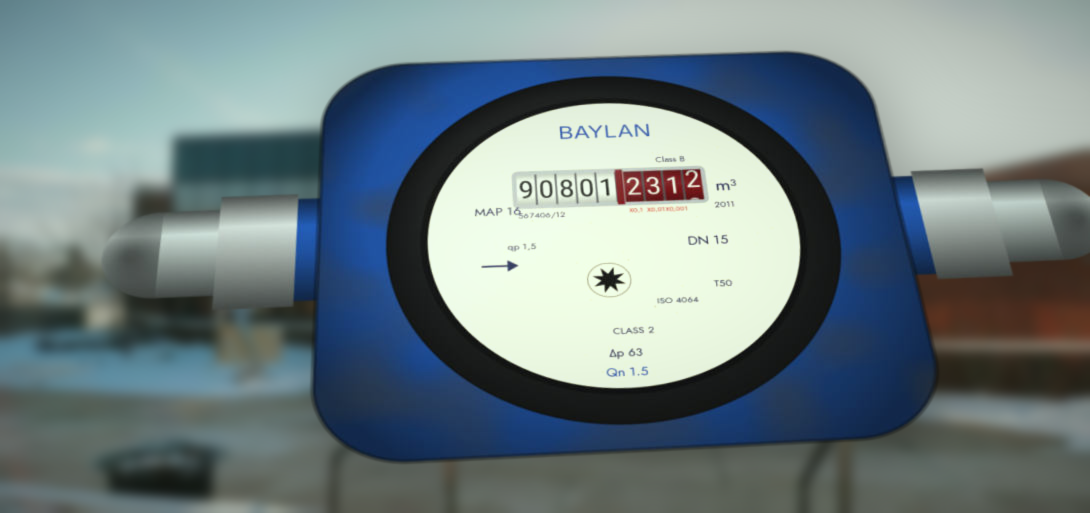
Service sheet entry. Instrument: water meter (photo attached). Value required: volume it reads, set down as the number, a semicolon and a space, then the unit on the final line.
90801.2312; m³
